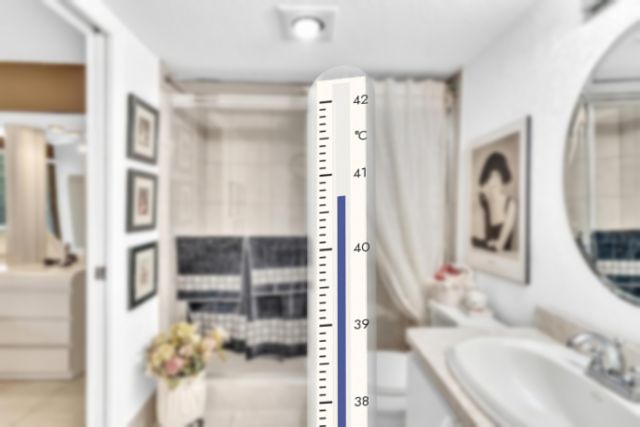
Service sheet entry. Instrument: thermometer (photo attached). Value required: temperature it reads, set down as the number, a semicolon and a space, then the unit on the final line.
40.7; °C
